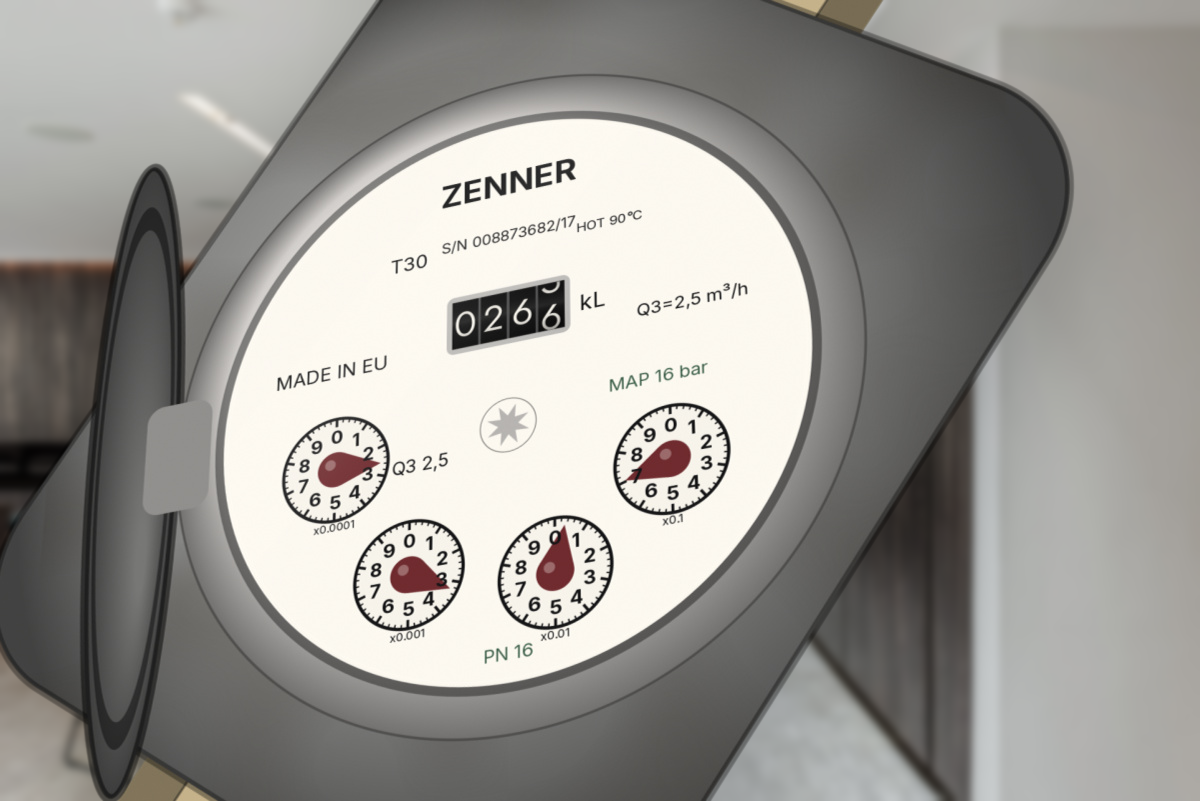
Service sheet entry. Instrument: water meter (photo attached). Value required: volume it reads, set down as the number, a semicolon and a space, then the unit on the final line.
265.7032; kL
